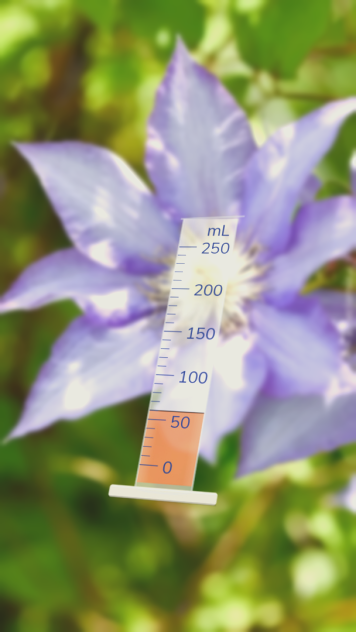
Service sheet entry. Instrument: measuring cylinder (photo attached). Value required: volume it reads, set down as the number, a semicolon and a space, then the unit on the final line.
60; mL
